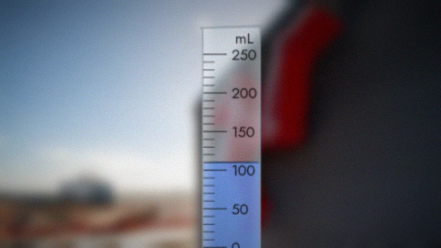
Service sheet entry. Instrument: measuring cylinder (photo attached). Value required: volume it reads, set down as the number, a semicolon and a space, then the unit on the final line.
110; mL
